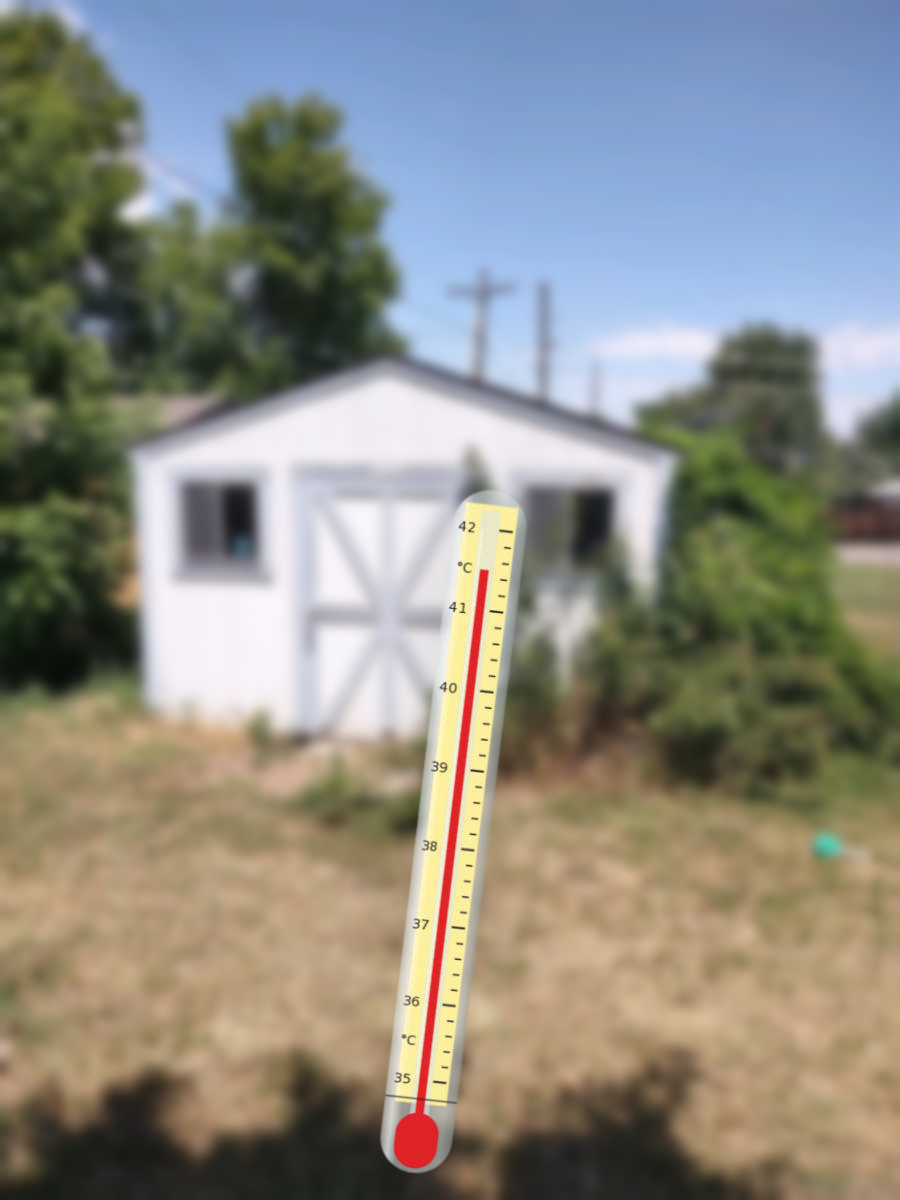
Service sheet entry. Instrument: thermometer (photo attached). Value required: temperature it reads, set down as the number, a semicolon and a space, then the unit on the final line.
41.5; °C
